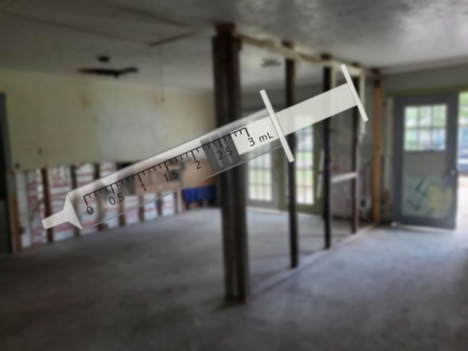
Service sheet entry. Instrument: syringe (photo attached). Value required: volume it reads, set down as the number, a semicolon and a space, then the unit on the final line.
2.2; mL
